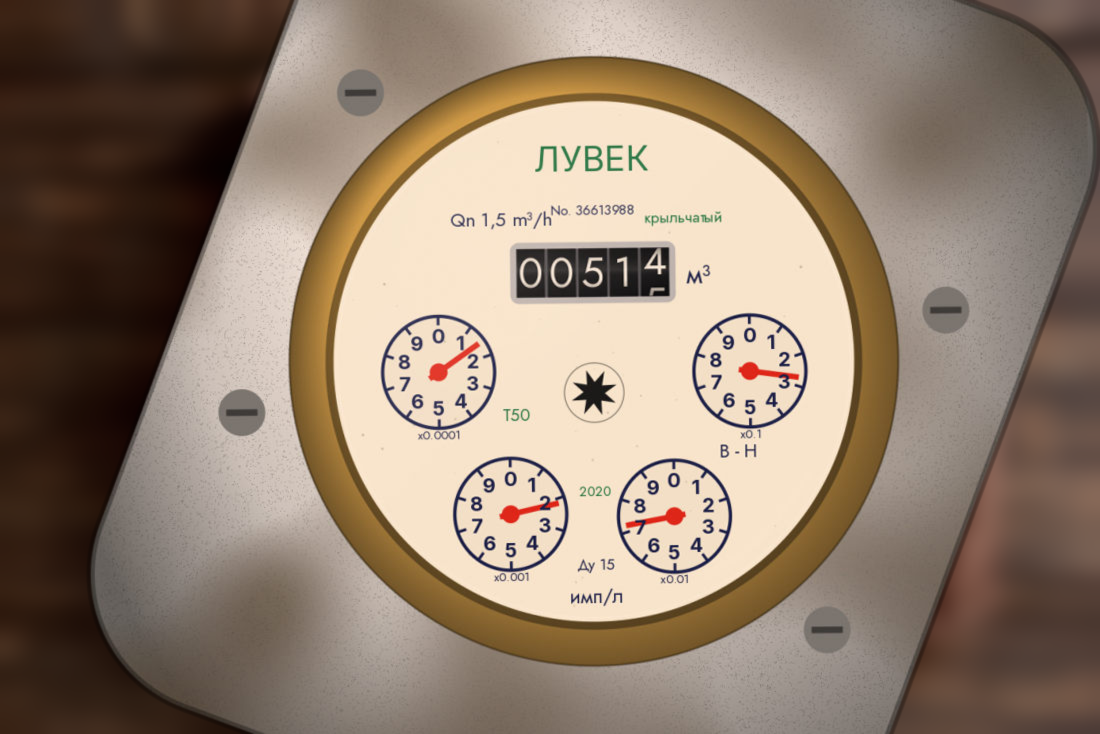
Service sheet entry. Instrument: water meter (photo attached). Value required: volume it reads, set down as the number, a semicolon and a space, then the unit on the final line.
514.2721; m³
